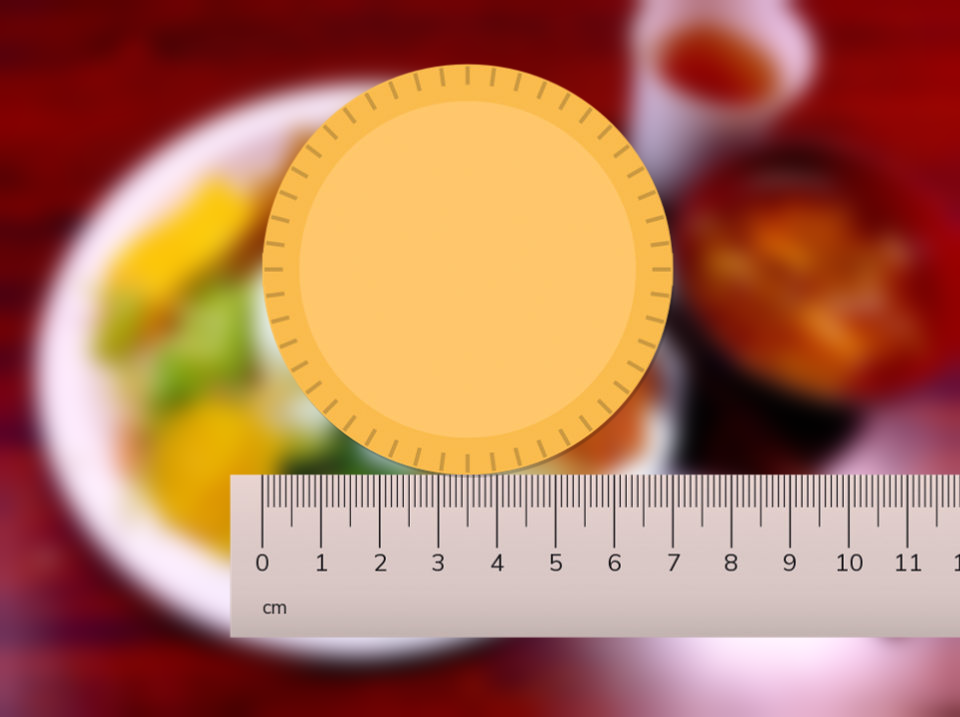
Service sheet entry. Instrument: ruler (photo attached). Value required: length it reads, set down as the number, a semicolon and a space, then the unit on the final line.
7; cm
